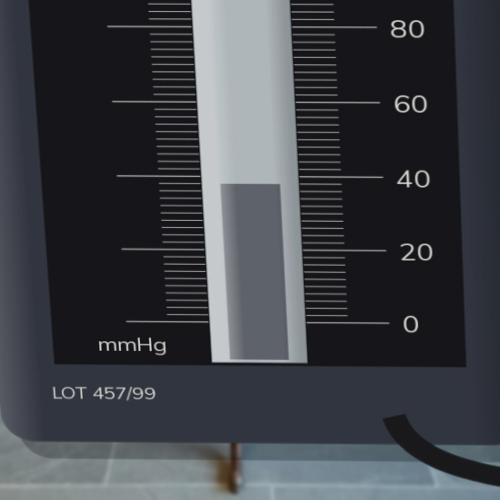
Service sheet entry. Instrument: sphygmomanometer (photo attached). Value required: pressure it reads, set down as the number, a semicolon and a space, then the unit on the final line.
38; mmHg
